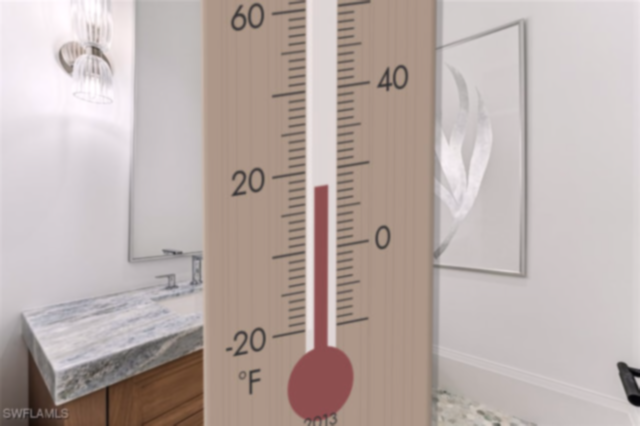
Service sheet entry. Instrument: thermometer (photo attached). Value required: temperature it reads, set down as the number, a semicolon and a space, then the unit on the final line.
16; °F
